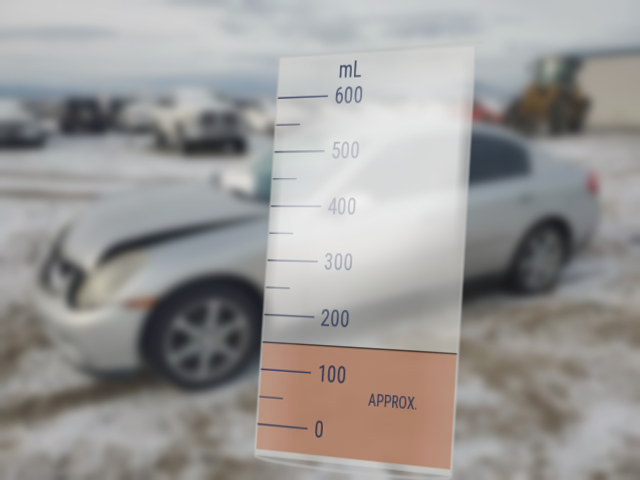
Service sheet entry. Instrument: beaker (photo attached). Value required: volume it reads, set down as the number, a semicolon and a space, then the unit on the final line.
150; mL
